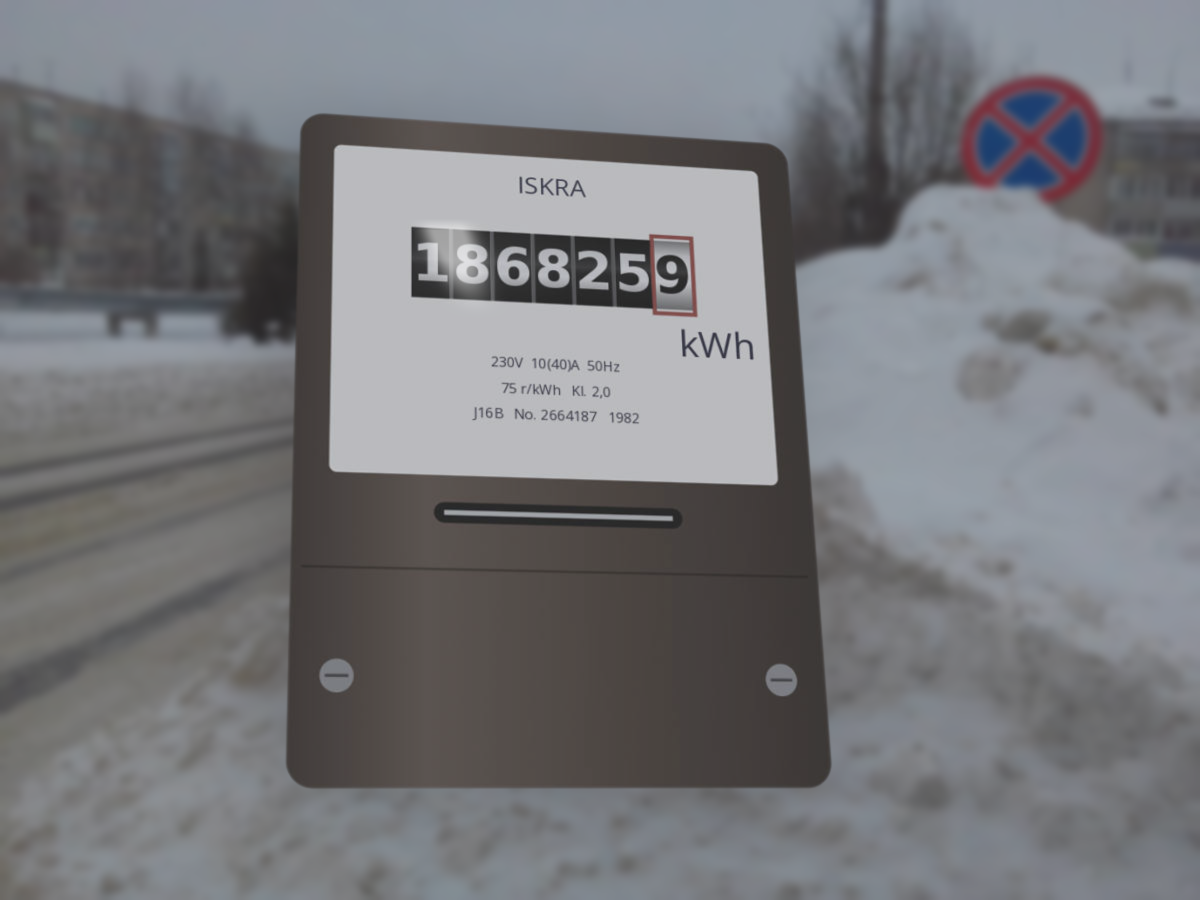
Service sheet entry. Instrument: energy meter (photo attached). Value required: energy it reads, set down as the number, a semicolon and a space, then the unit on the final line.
186825.9; kWh
